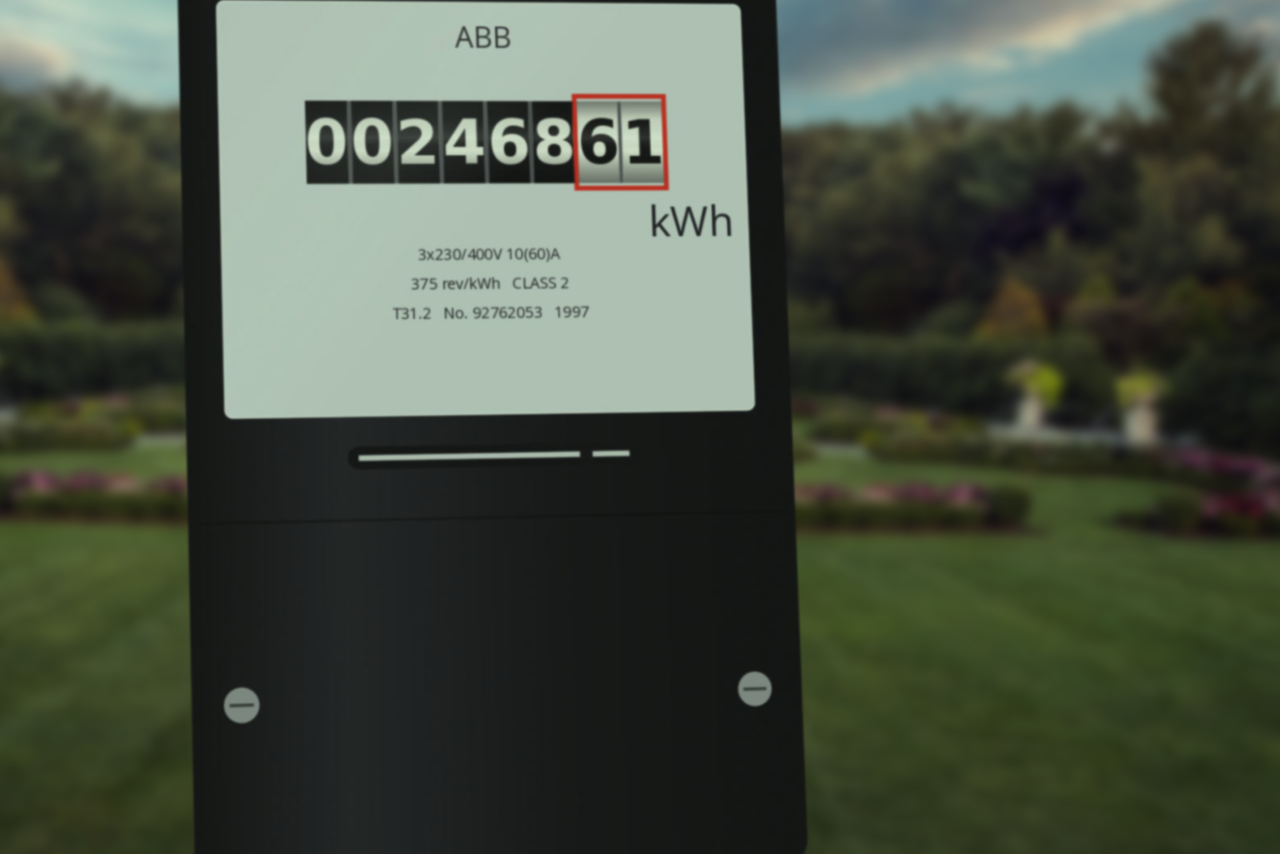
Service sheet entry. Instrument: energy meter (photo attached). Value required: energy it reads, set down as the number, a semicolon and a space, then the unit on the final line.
2468.61; kWh
